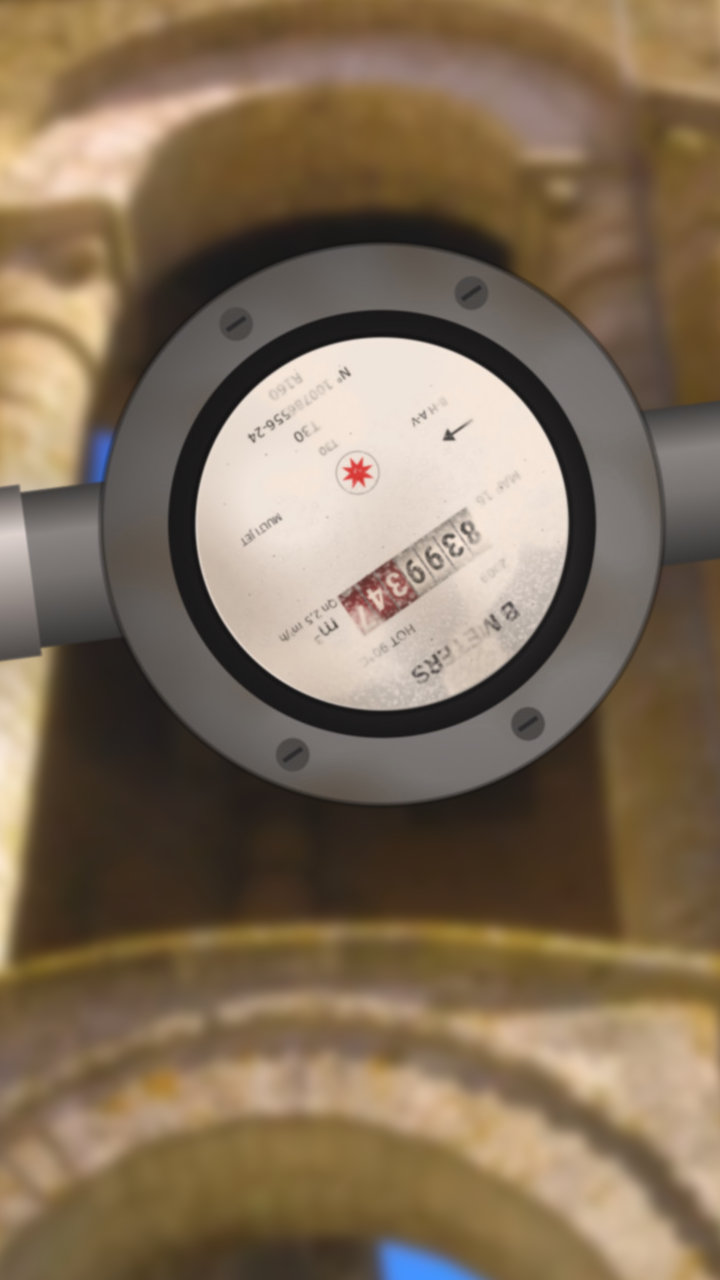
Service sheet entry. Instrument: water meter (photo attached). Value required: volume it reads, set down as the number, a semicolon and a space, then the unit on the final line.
8399.347; m³
